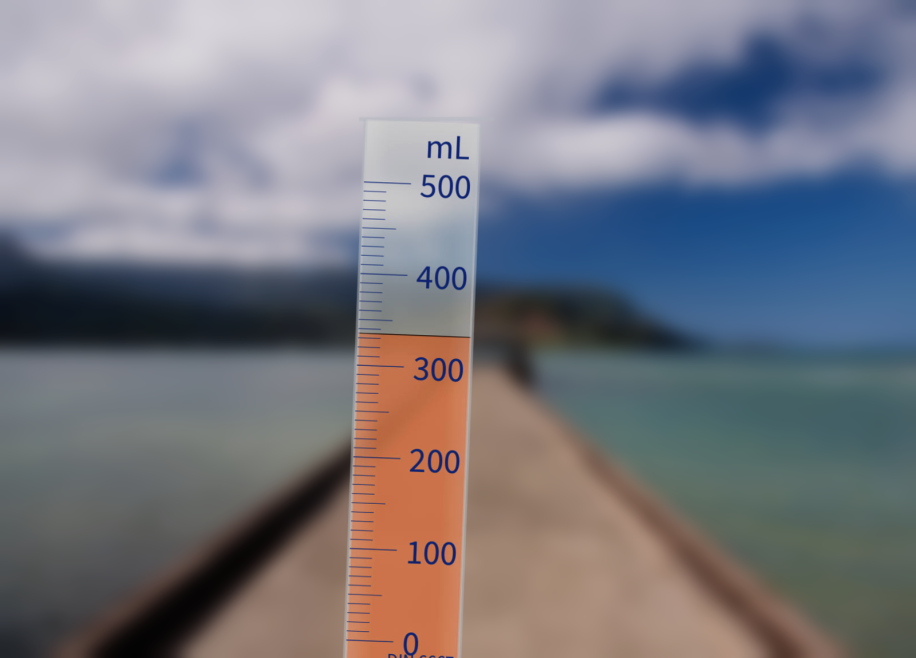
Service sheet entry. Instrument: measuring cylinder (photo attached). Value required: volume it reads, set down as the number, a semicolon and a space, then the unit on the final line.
335; mL
